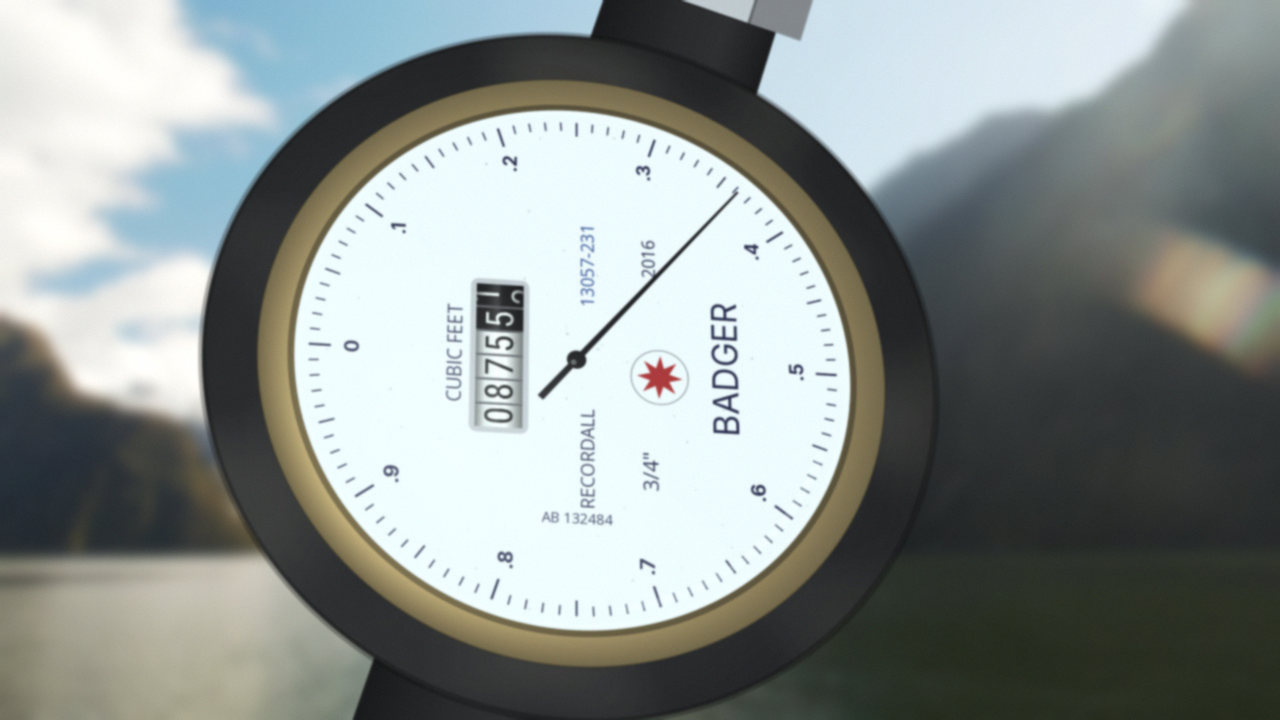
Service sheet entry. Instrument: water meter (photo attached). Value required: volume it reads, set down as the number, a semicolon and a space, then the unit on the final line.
87551.36; ft³
